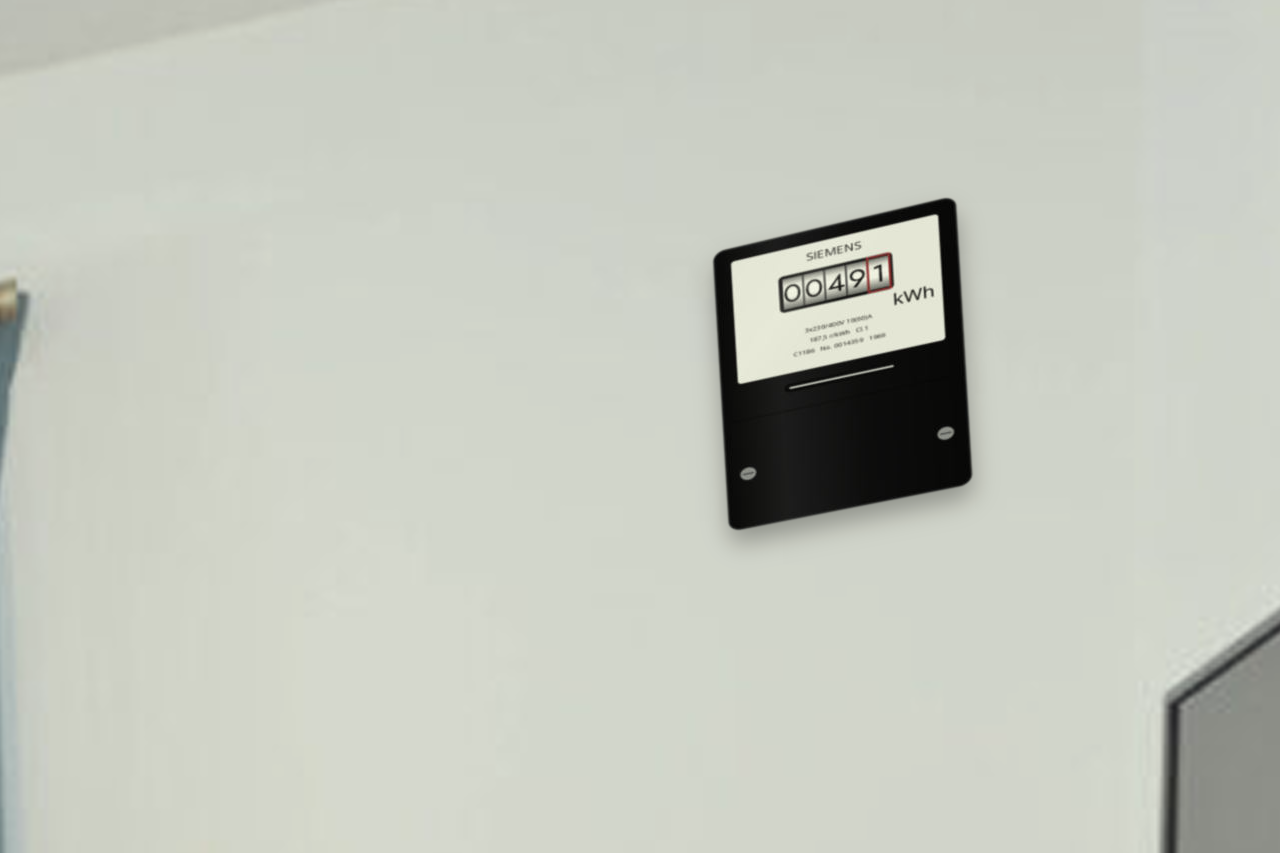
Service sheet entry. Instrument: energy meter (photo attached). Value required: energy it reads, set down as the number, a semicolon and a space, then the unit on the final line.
49.1; kWh
